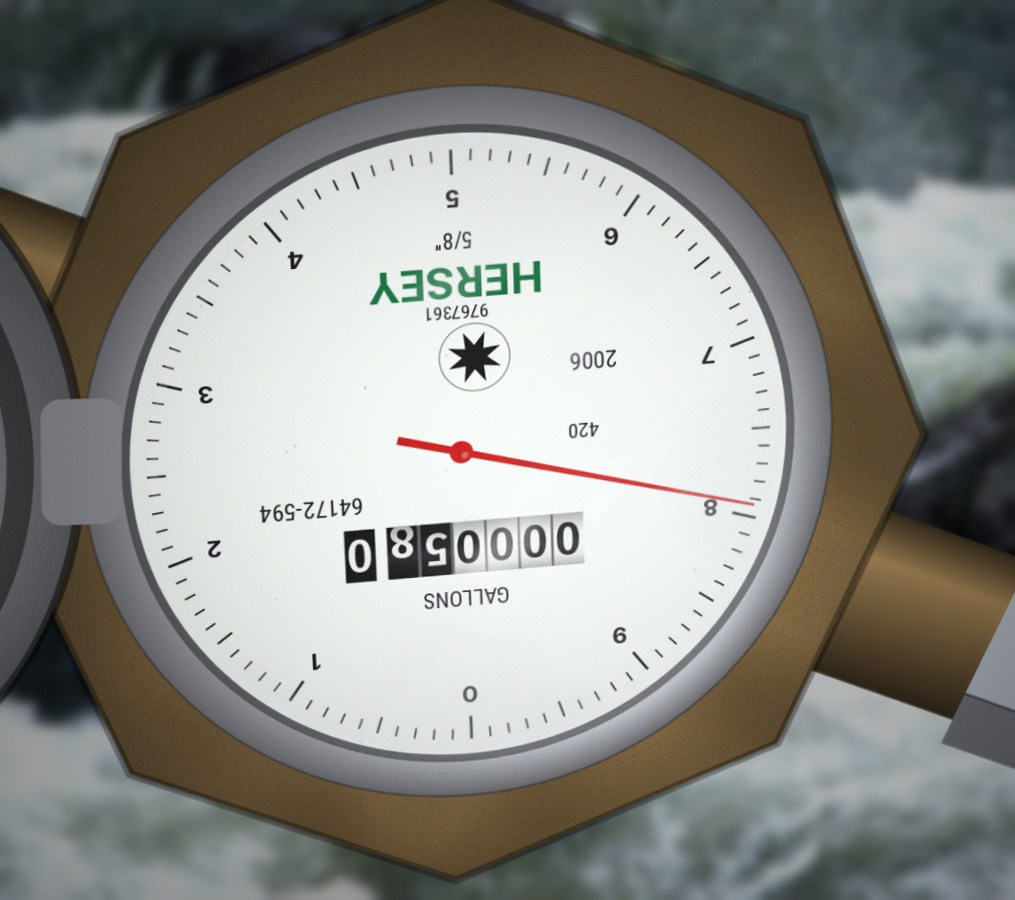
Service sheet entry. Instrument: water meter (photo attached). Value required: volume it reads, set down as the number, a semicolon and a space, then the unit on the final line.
577.9; gal
